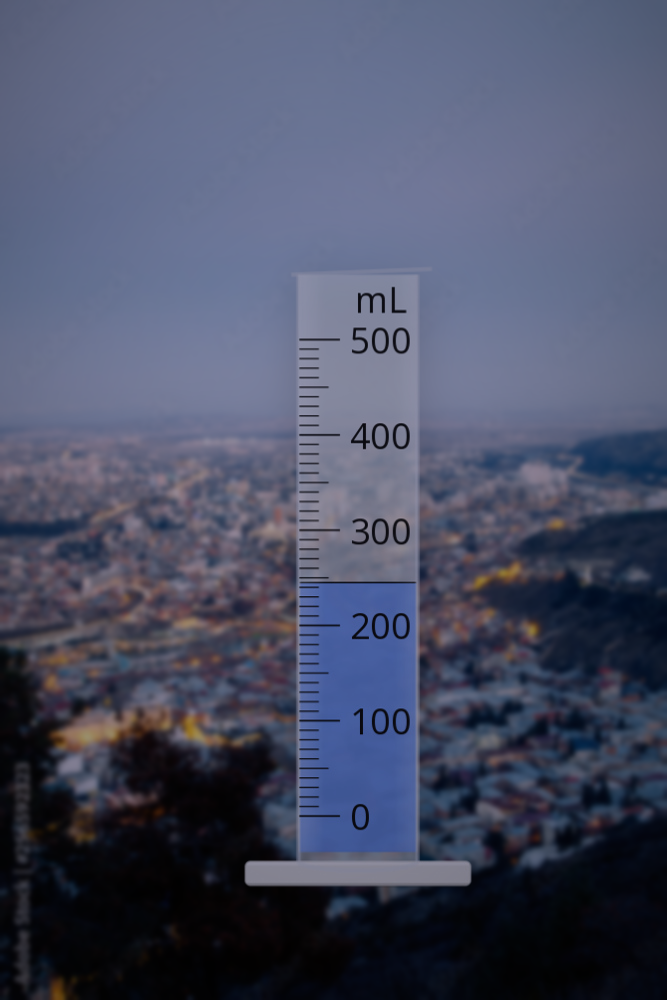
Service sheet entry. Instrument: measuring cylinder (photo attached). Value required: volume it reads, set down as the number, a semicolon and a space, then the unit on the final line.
245; mL
